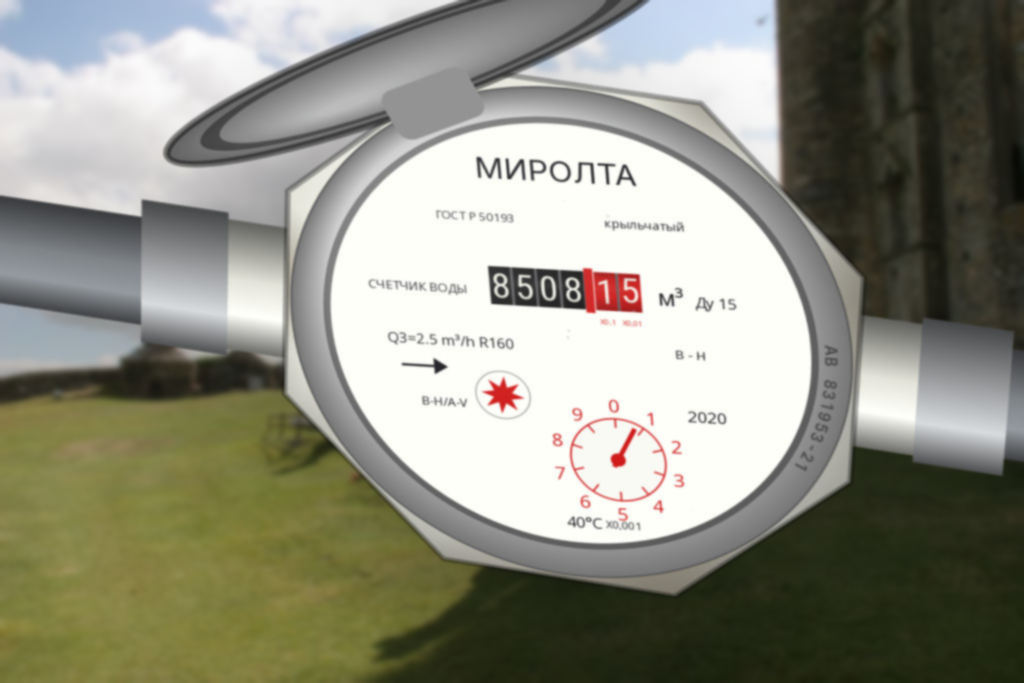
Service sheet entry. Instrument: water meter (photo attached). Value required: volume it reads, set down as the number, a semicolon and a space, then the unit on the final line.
8508.150; m³
